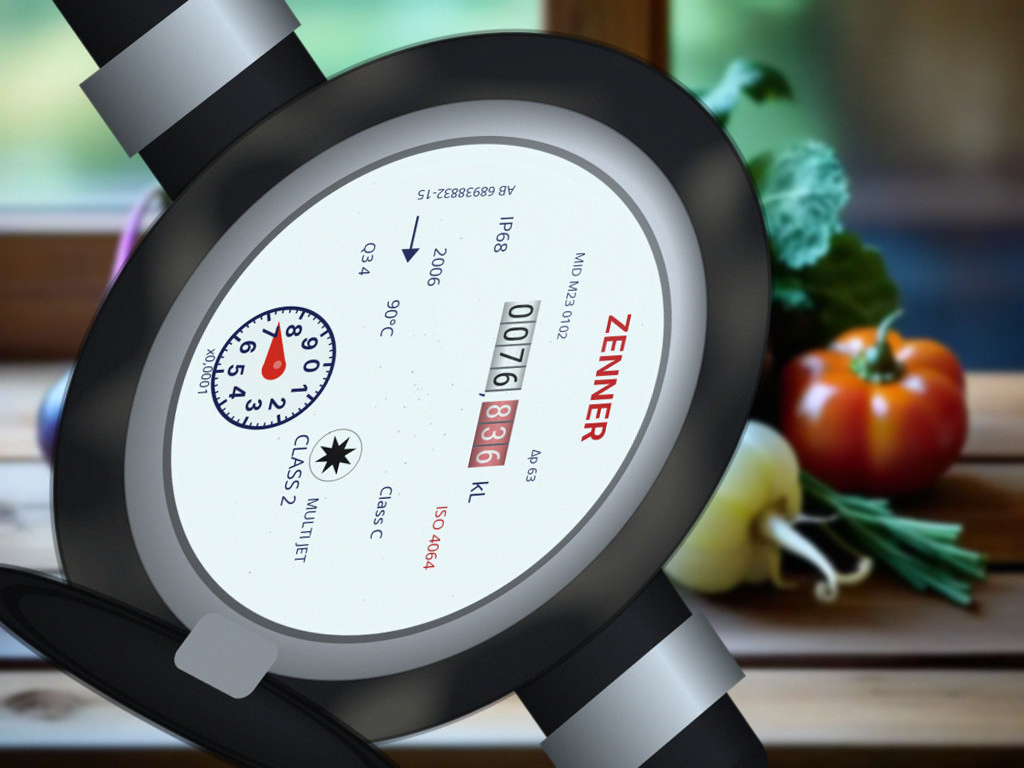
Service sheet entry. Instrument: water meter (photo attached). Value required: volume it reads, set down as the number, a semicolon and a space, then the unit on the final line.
76.8367; kL
